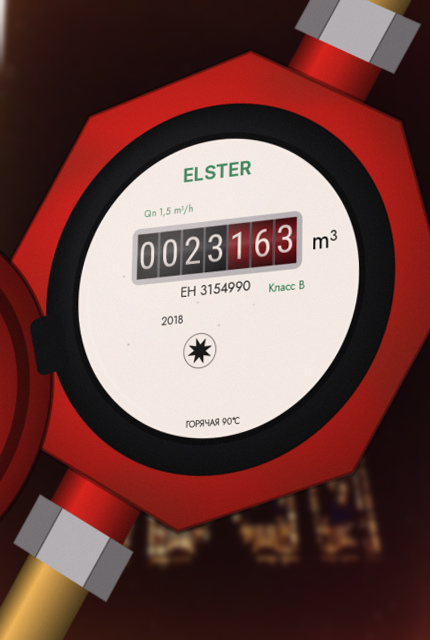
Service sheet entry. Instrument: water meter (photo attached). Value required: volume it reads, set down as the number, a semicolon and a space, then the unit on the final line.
23.163; m³
